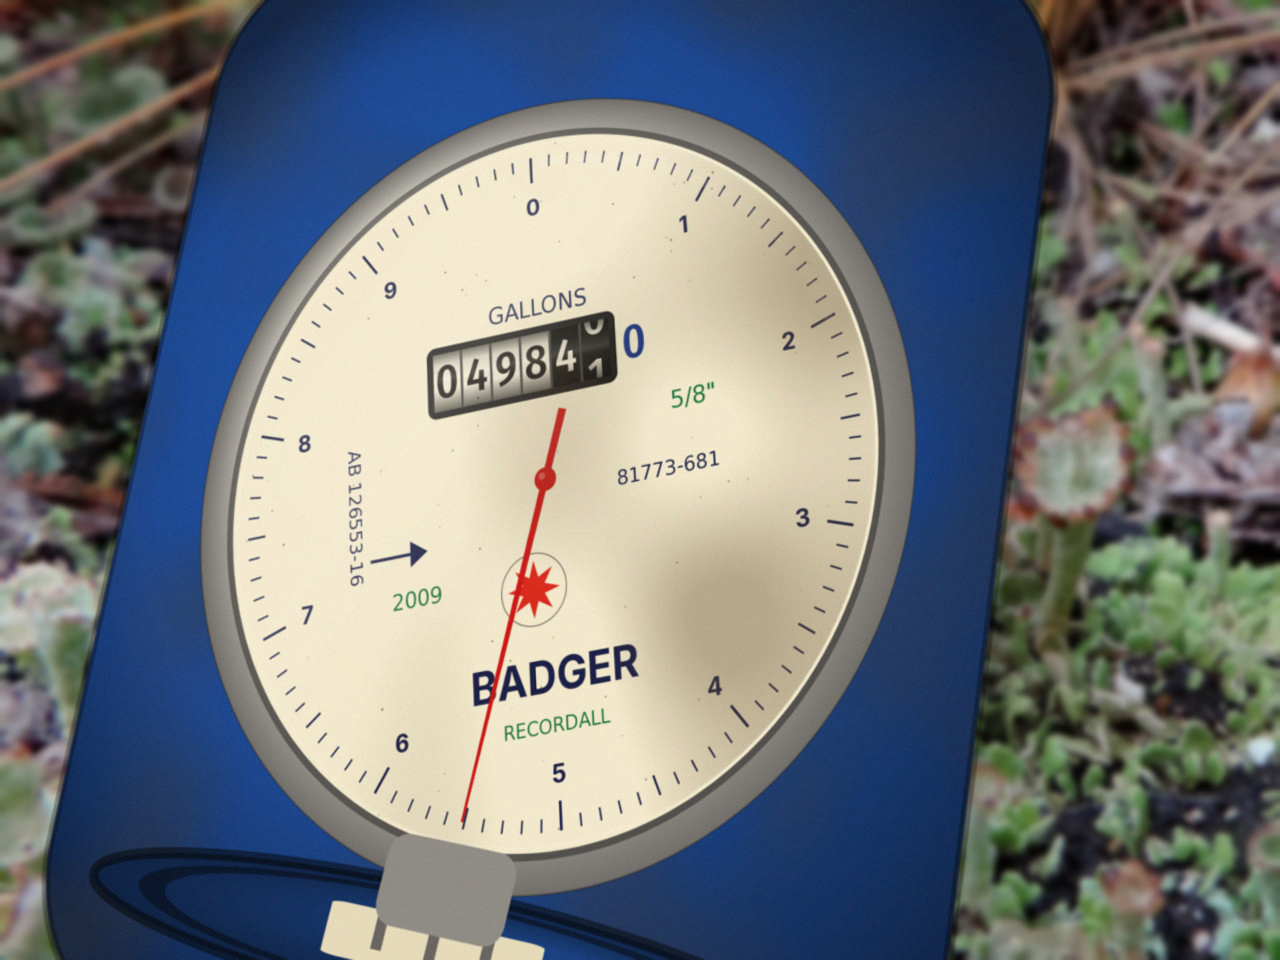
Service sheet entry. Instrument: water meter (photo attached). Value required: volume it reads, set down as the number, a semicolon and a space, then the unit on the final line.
498405.5; gal
